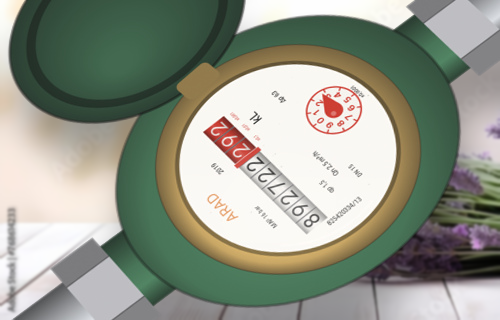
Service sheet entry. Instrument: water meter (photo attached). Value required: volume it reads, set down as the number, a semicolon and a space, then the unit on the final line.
892722.2922; kL
